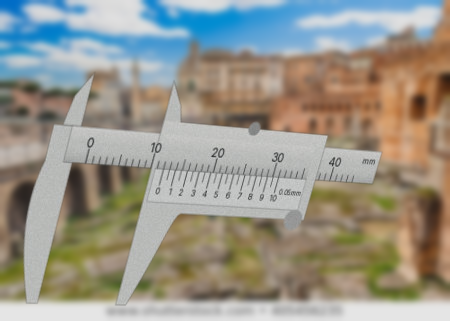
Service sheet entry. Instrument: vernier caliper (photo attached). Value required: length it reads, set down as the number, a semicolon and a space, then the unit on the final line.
12.0; mm
